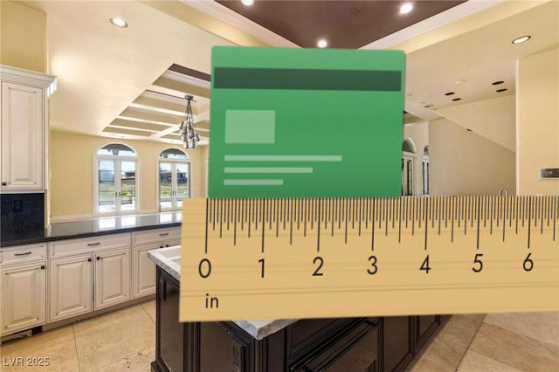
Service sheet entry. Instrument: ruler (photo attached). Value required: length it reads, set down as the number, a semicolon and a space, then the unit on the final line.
3.5; in
